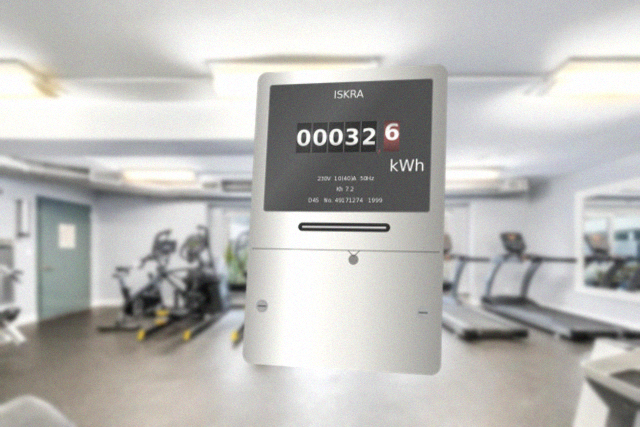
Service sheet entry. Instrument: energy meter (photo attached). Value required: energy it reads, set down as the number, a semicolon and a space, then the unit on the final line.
32.6; kWh
